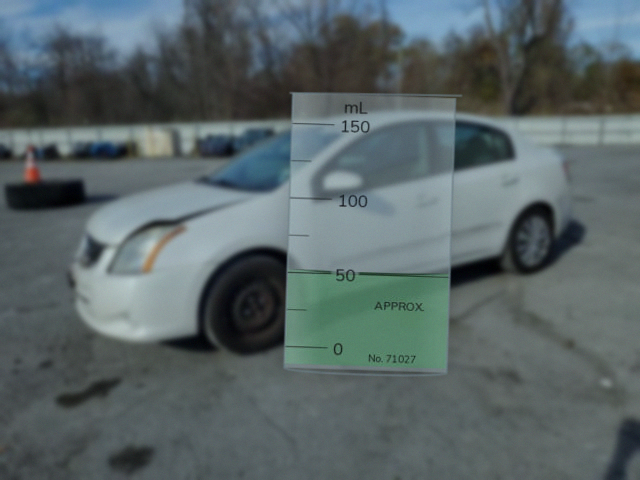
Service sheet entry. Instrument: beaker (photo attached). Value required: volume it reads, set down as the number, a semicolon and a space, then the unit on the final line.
50; mL
